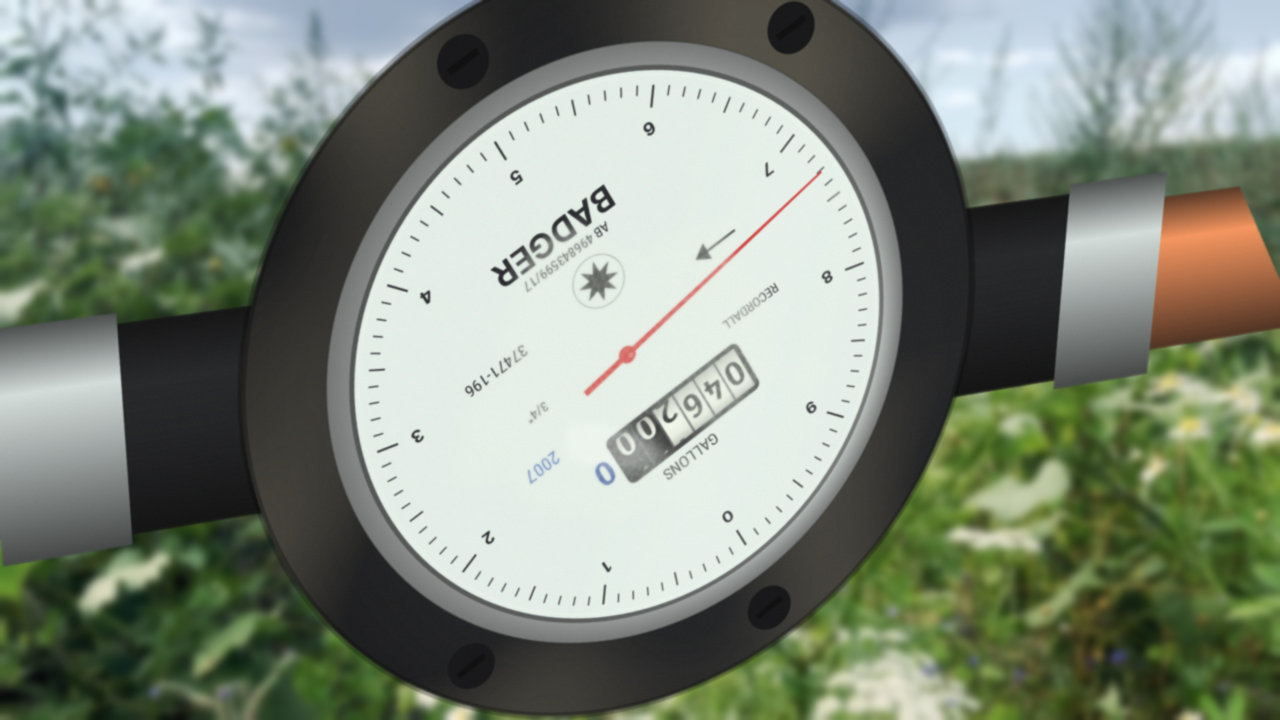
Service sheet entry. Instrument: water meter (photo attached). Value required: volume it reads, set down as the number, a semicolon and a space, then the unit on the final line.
461997.3; gal
